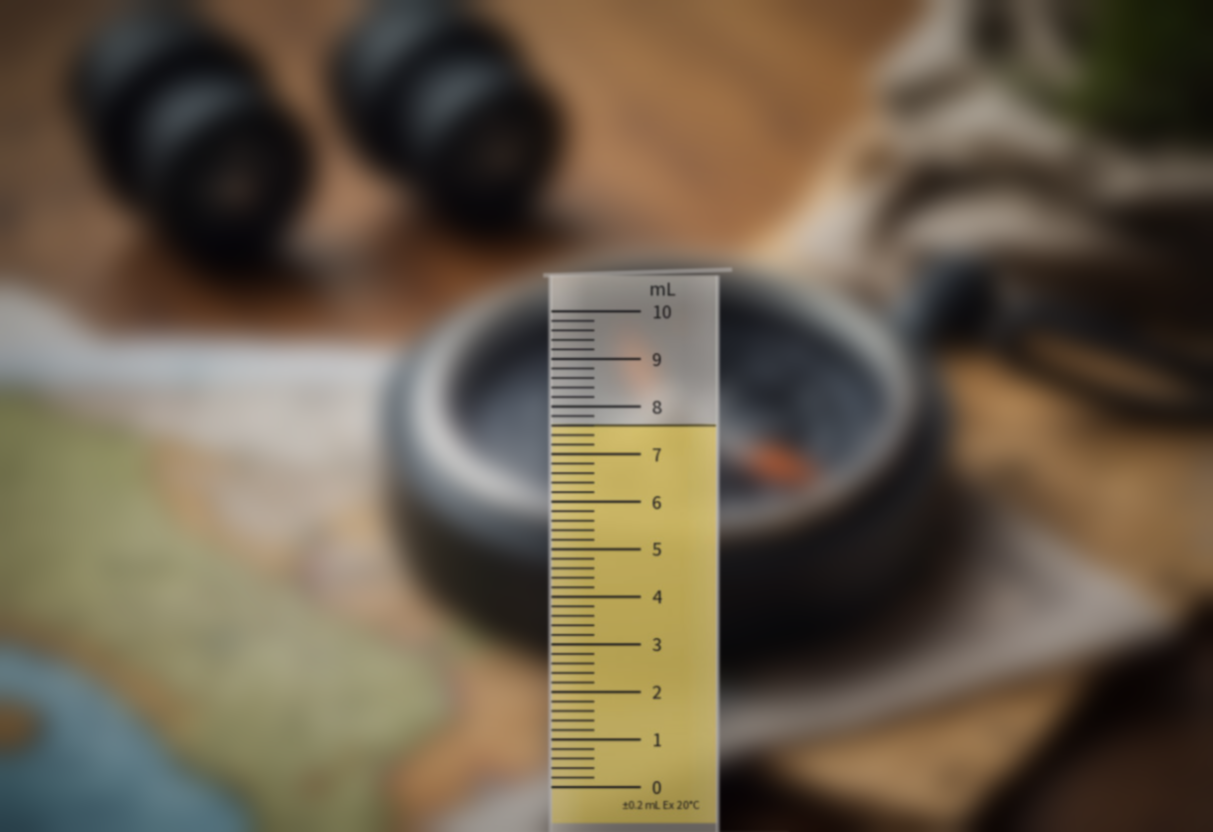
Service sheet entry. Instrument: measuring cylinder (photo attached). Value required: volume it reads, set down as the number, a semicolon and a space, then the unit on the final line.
7.6; mL
